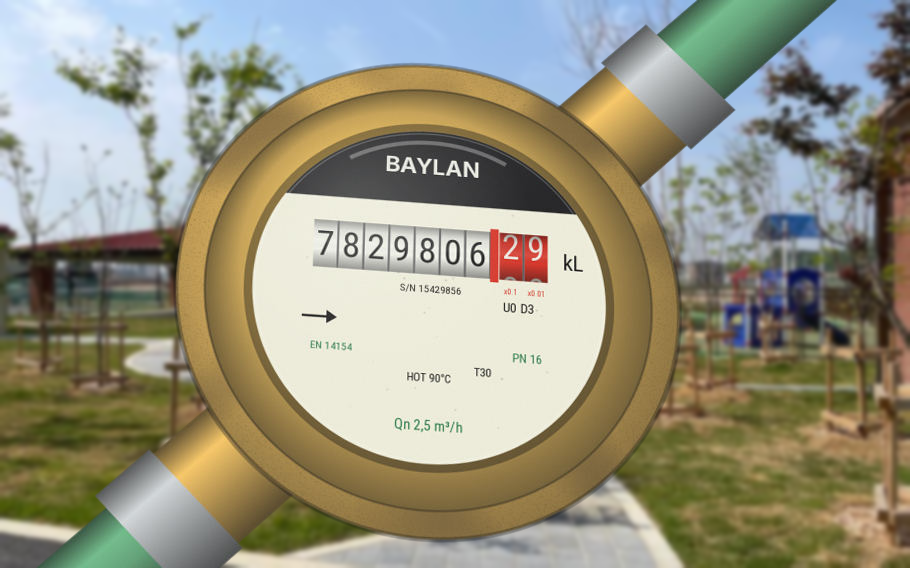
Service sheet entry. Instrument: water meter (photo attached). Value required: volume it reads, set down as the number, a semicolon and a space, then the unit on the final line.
7829806.29; kL
